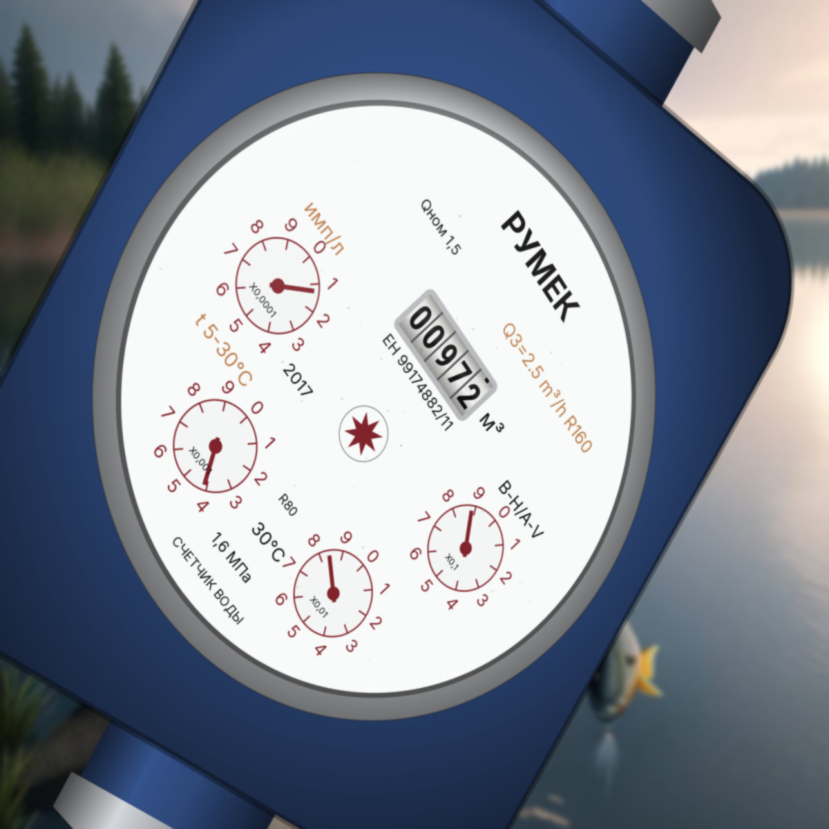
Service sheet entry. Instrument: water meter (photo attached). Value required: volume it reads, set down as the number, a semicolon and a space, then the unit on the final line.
971.8841; m³
